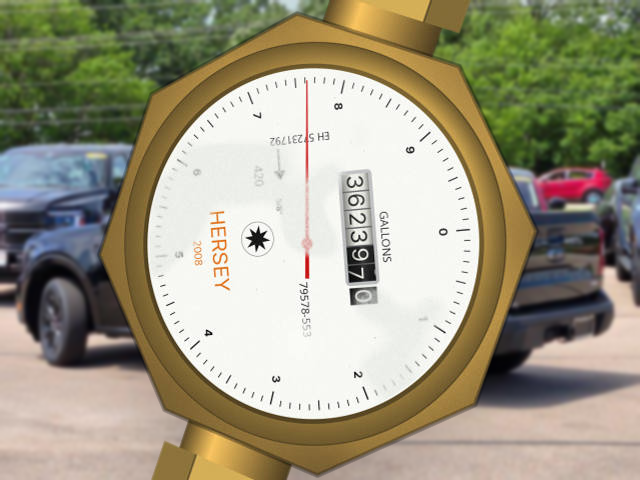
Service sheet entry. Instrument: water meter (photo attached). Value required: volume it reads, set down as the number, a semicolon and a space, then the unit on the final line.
3623967.6; gal
